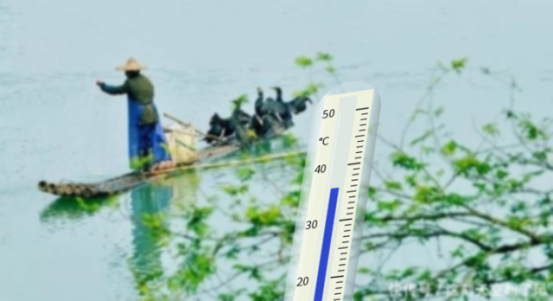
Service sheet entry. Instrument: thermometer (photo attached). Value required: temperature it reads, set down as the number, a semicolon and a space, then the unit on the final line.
36; °C
